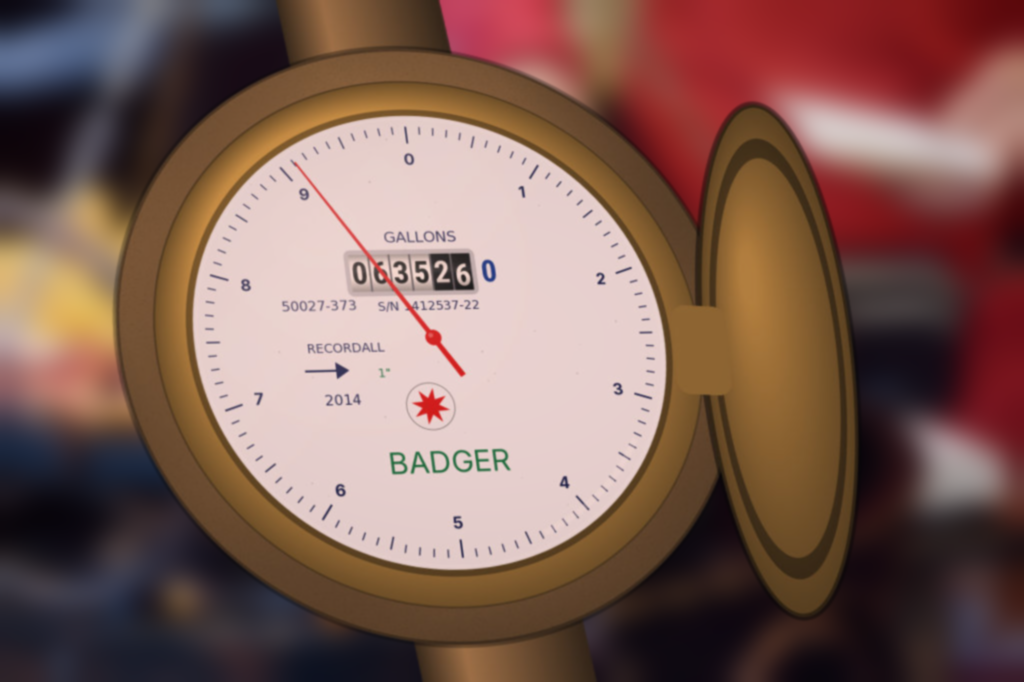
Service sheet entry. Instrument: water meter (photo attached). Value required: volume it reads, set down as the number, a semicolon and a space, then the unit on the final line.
635259.1; gal
